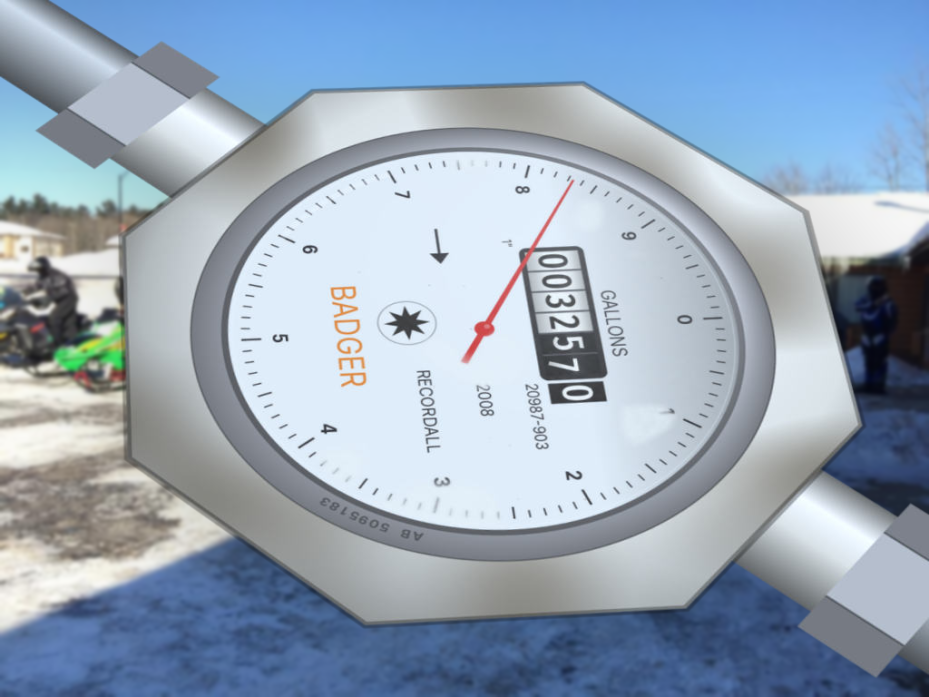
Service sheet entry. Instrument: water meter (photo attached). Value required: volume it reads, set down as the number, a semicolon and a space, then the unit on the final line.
32568.3; gal
